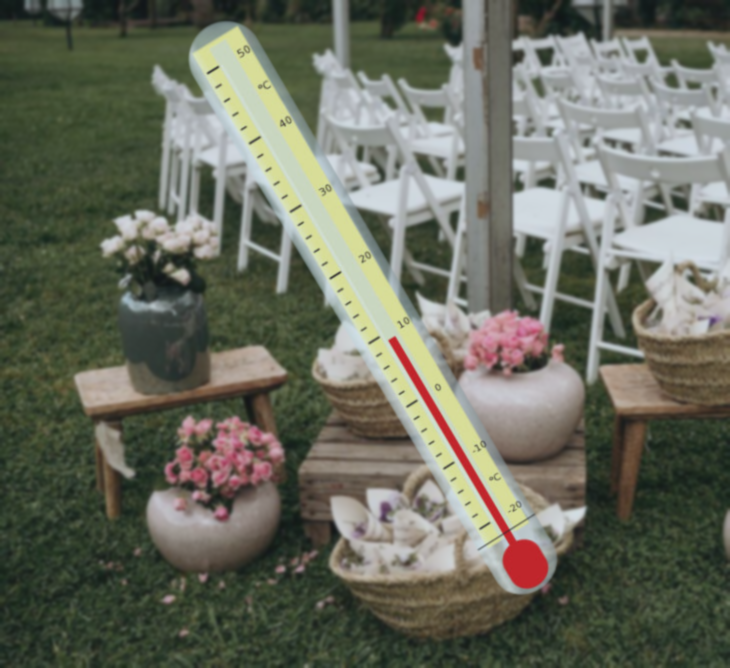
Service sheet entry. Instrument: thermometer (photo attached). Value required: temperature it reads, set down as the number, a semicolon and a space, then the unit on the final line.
9; °C
